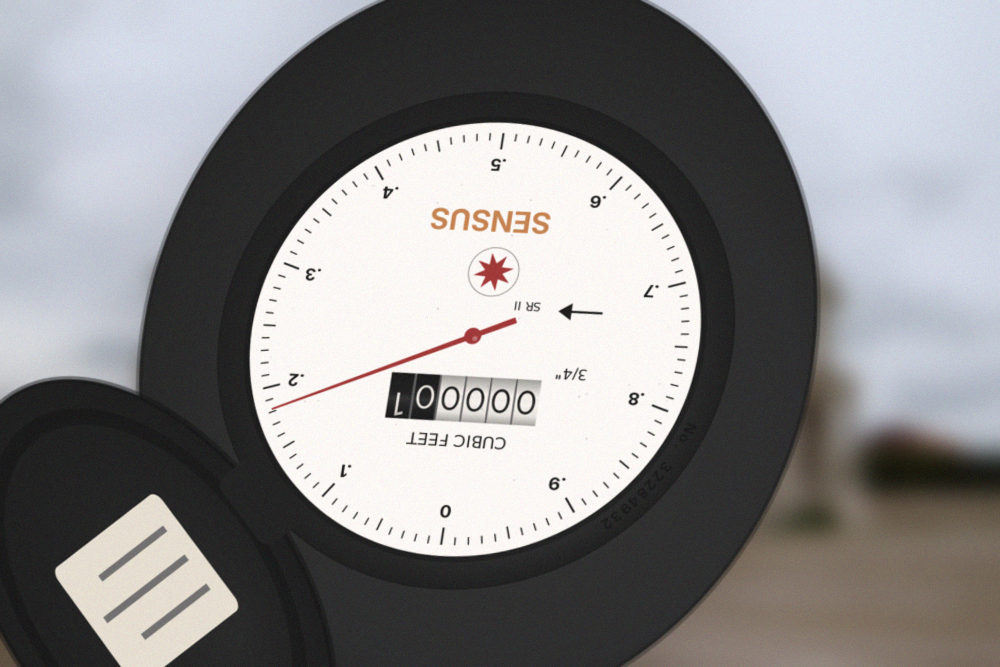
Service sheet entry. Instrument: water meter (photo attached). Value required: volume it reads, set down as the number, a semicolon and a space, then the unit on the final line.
1.18; ft³
